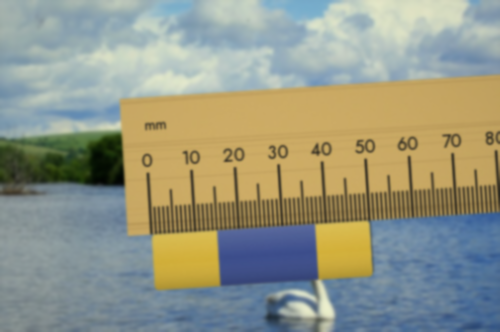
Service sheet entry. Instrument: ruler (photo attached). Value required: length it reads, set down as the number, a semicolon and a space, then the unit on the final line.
50; mm
